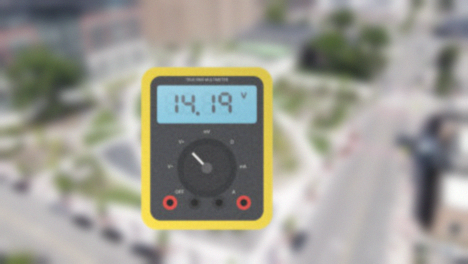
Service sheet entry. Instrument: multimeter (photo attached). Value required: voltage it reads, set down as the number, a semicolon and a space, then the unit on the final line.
14.19; V
